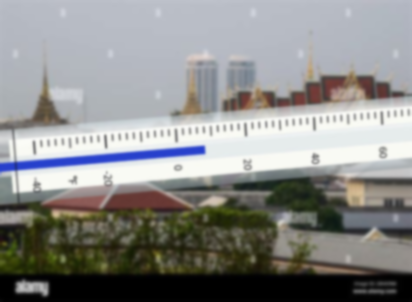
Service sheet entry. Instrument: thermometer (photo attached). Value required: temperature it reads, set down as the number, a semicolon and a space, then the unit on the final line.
8; °F
